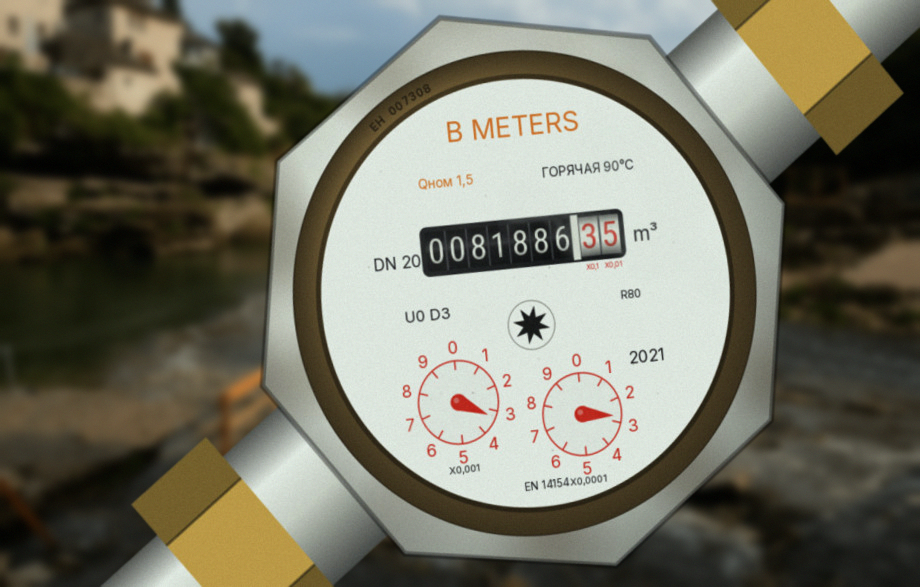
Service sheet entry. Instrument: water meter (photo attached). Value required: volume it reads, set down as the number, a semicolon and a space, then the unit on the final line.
81886.3532; m³
